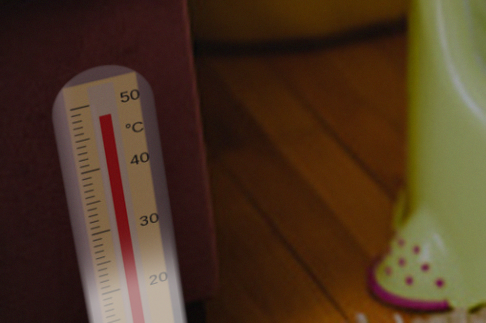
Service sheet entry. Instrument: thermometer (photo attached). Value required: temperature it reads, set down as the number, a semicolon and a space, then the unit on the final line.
48; °C
